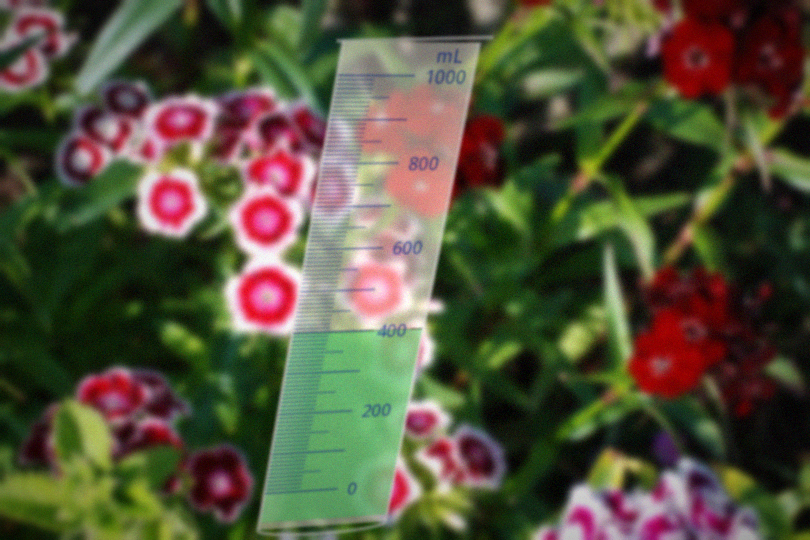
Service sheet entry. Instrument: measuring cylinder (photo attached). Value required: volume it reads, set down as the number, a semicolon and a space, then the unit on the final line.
400; mL
